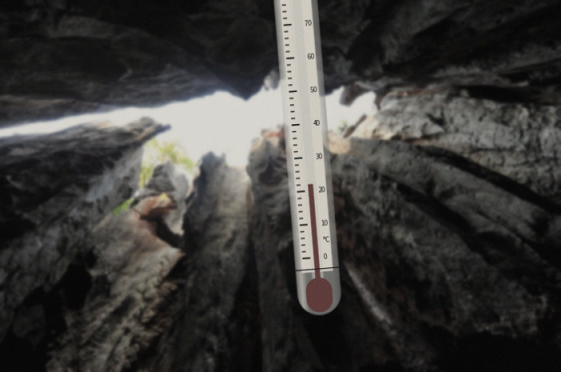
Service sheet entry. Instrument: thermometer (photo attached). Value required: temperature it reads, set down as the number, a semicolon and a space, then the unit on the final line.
22; °C
